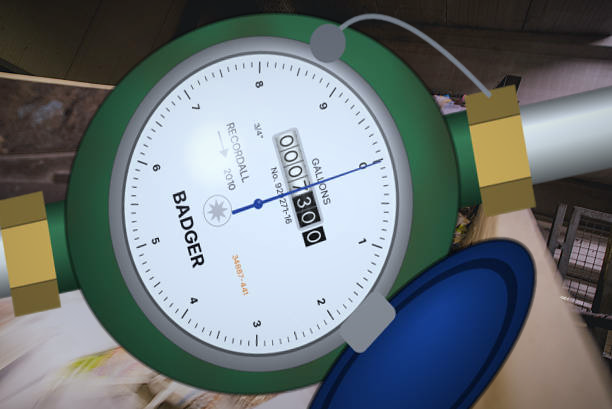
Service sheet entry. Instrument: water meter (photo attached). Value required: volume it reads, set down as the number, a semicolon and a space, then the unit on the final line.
7300.0; gal
